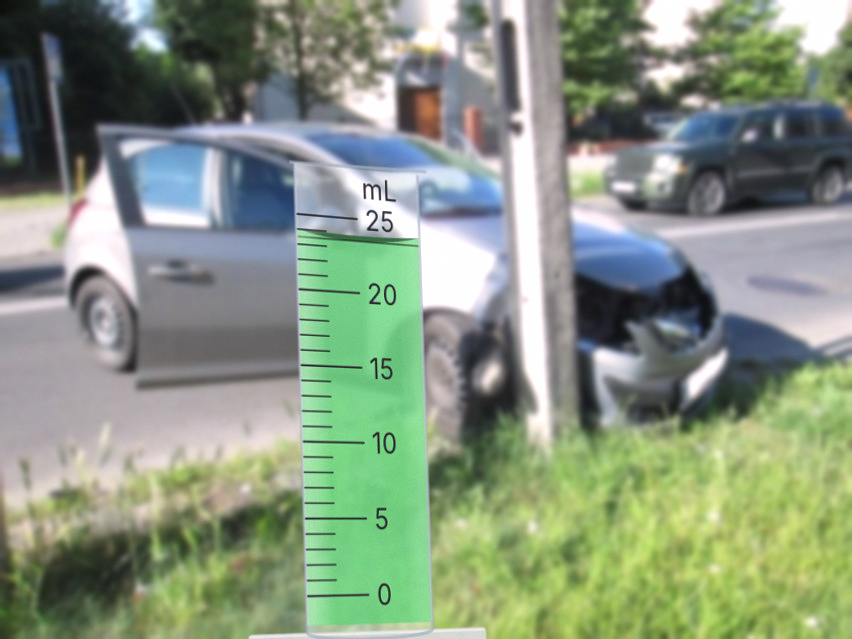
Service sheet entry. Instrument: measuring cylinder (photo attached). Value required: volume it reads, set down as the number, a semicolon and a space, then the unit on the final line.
23.5; mL
